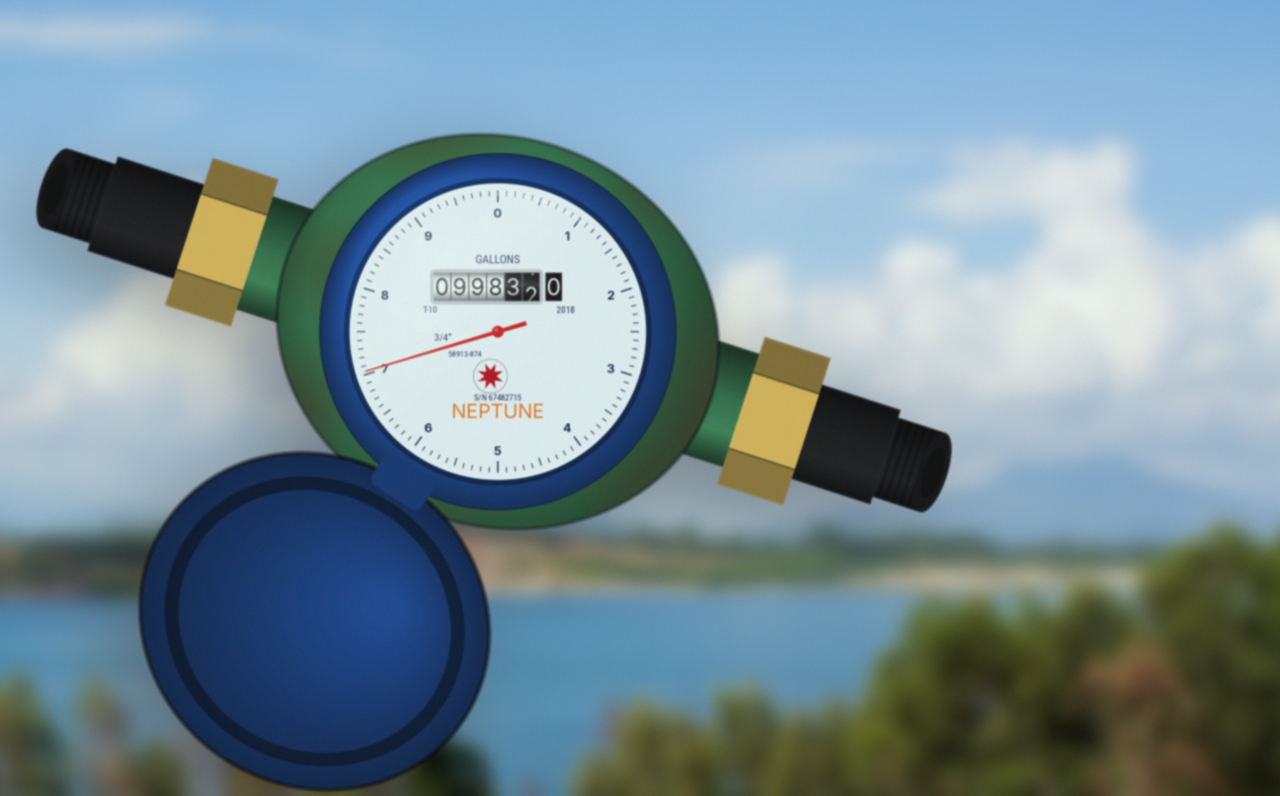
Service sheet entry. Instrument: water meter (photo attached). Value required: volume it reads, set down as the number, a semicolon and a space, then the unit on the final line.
998317.0; gal
